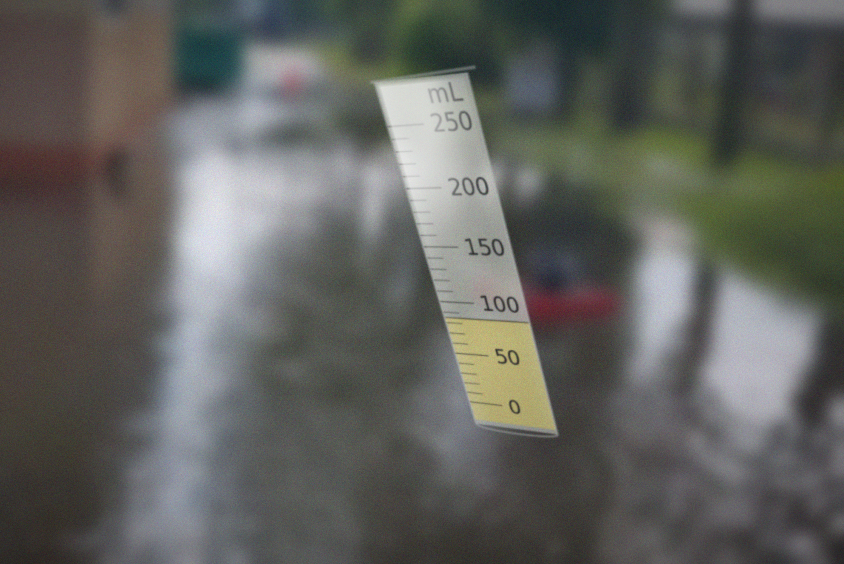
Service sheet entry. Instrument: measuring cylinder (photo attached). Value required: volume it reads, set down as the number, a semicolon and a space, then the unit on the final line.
85; mL
